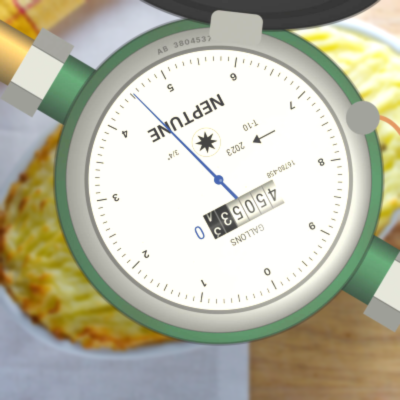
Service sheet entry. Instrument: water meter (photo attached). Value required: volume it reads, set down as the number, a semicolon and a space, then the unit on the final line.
4505334.5; gal
